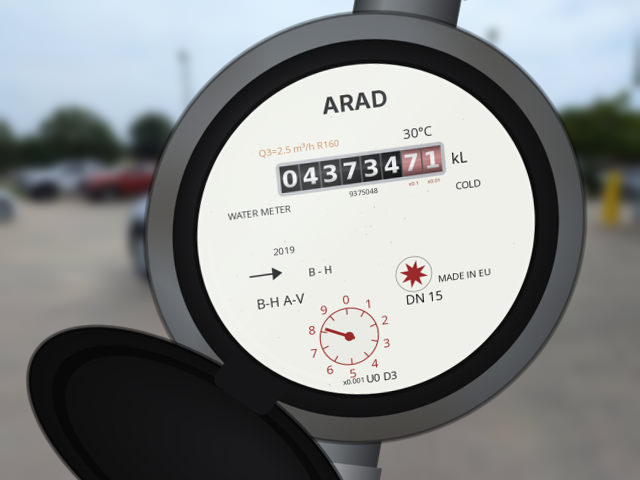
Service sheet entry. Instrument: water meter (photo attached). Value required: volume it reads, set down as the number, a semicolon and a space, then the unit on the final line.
43734.718; kL
